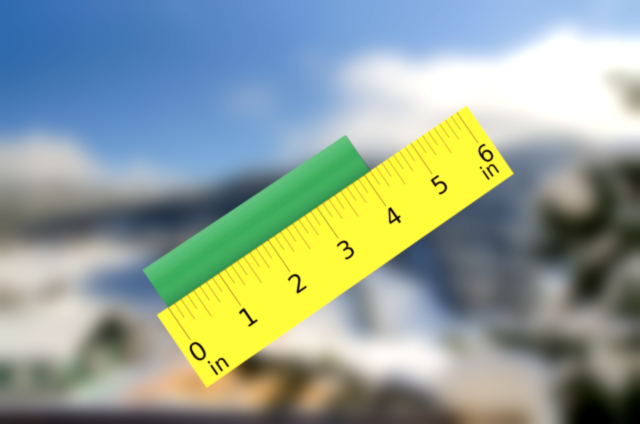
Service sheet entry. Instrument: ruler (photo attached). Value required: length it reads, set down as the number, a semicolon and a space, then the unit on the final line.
4.125; in
